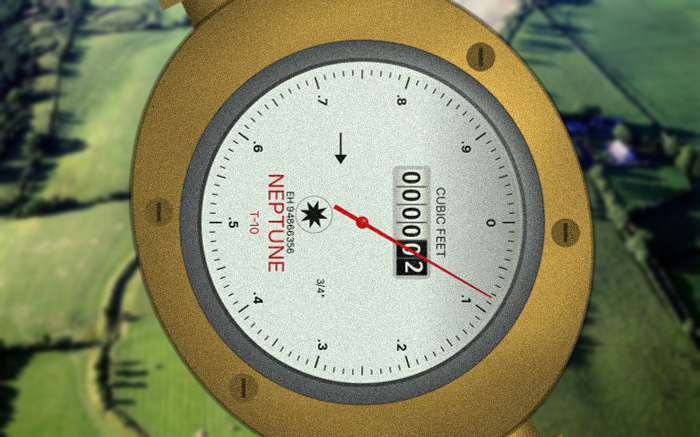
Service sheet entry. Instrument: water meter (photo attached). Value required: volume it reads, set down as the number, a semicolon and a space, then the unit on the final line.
2.08; ft³
